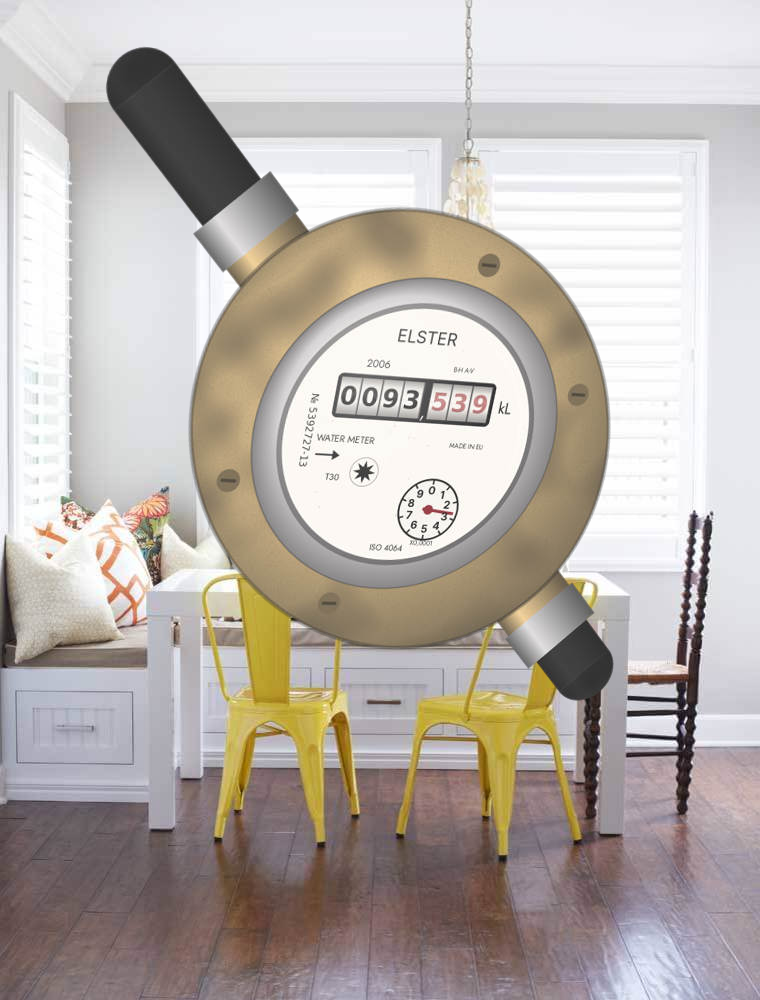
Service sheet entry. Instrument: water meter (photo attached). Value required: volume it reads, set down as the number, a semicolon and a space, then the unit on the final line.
93.5392; kL
